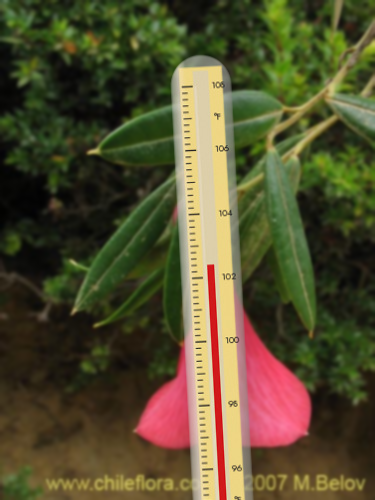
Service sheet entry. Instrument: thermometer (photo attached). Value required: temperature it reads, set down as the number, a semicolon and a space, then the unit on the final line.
102.4; °F
